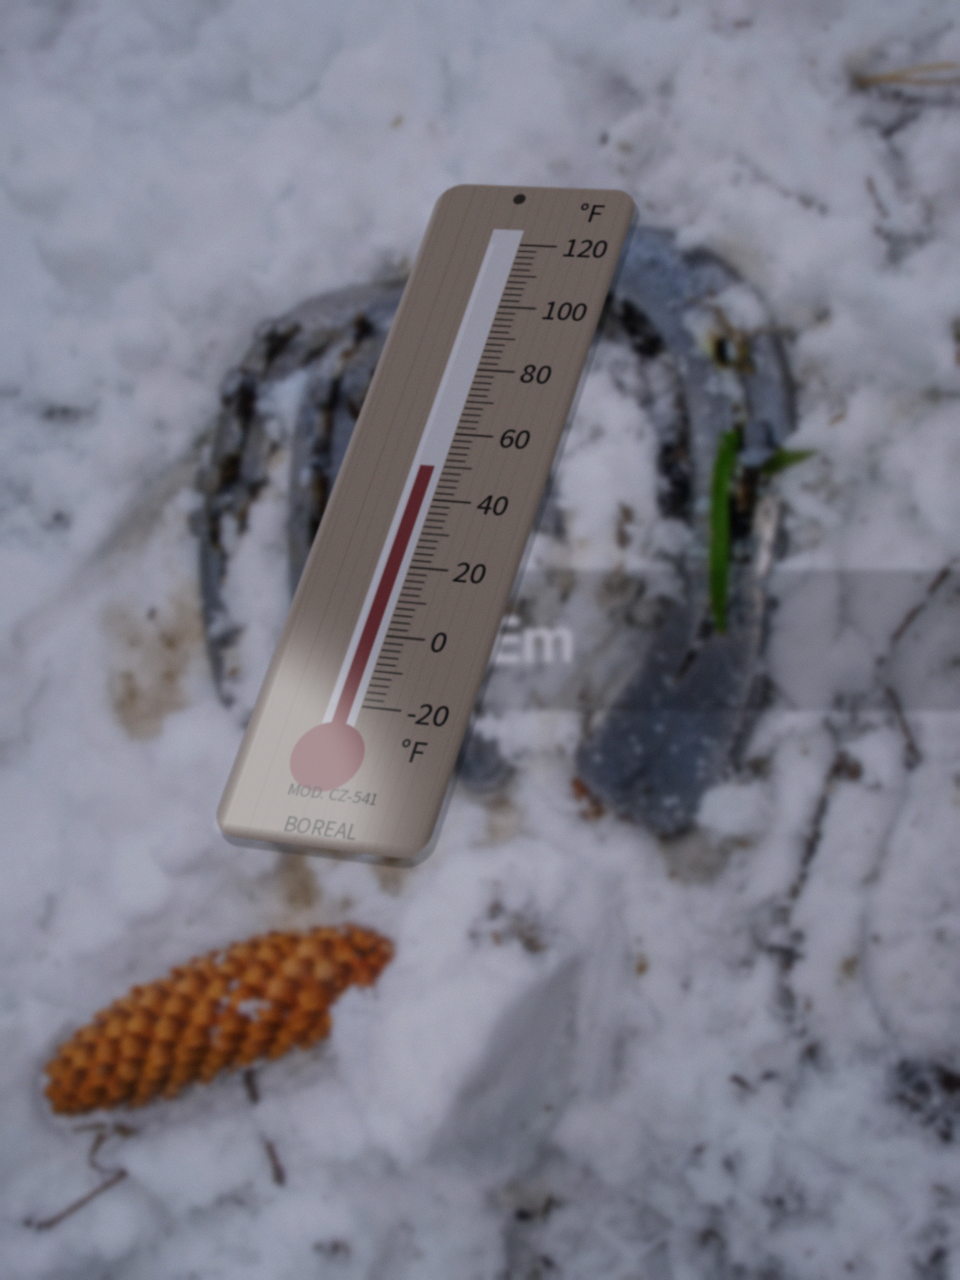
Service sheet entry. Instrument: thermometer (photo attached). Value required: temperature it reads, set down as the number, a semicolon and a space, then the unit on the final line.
50; °F
